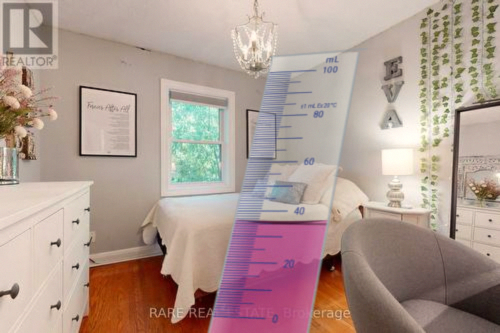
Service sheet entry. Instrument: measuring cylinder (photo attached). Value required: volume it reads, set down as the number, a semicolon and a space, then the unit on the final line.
35; mL
